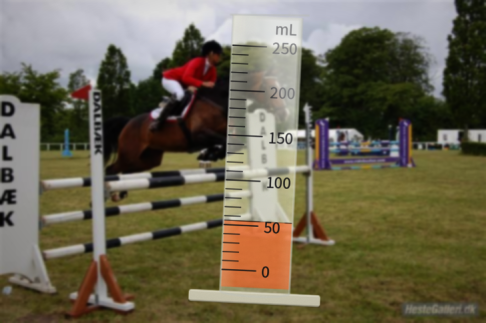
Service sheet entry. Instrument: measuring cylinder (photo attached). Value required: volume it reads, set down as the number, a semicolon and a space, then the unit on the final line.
55; mL
